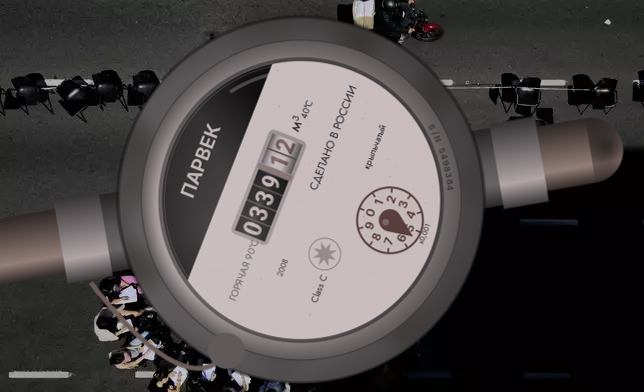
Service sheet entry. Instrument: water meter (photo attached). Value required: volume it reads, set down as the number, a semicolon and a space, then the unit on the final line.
339.125; m³
